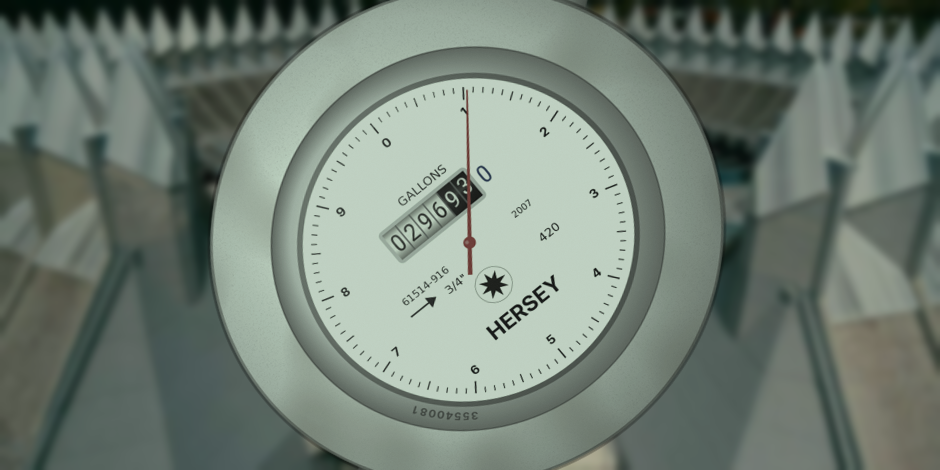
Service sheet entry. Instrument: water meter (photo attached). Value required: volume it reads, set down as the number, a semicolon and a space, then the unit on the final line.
296931.0; gal
